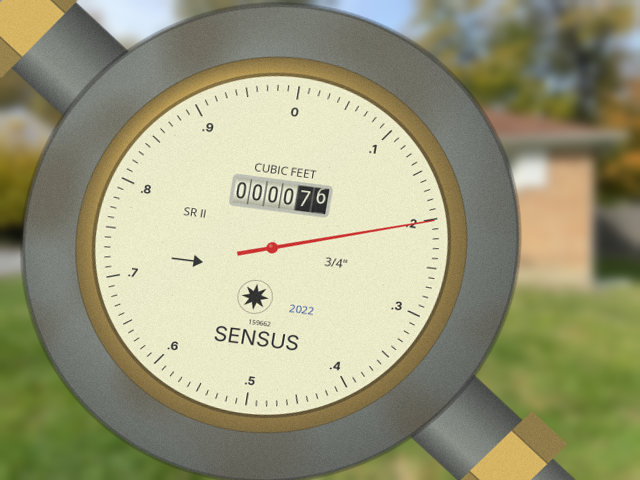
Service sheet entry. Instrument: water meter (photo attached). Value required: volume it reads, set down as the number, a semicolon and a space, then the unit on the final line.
76.20; ft³
